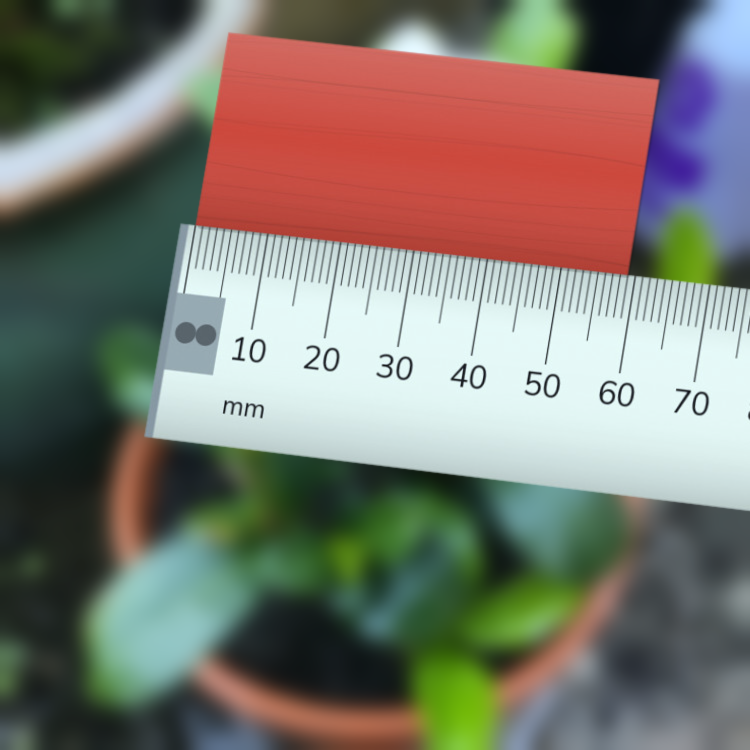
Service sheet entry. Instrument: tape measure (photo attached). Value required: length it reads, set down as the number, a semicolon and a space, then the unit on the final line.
59; mm
